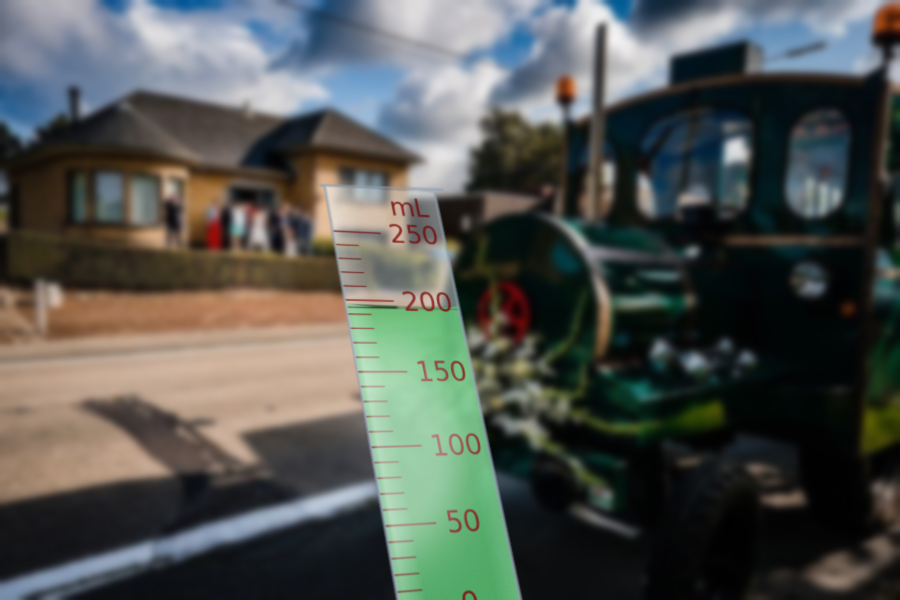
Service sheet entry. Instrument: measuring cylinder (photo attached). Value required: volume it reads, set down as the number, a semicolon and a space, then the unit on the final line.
195; mL
